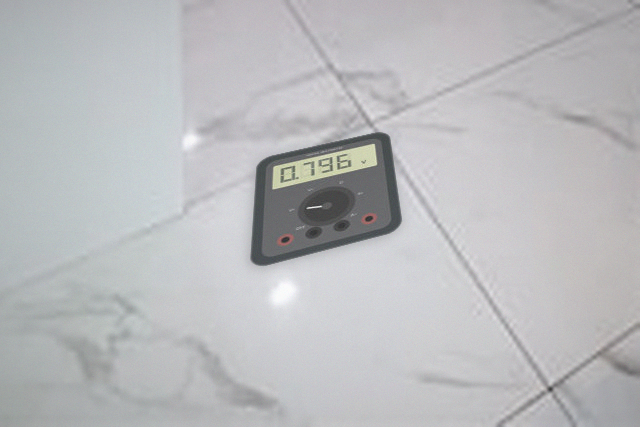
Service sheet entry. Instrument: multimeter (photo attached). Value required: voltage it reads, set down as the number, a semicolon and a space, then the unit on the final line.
0.796; V
